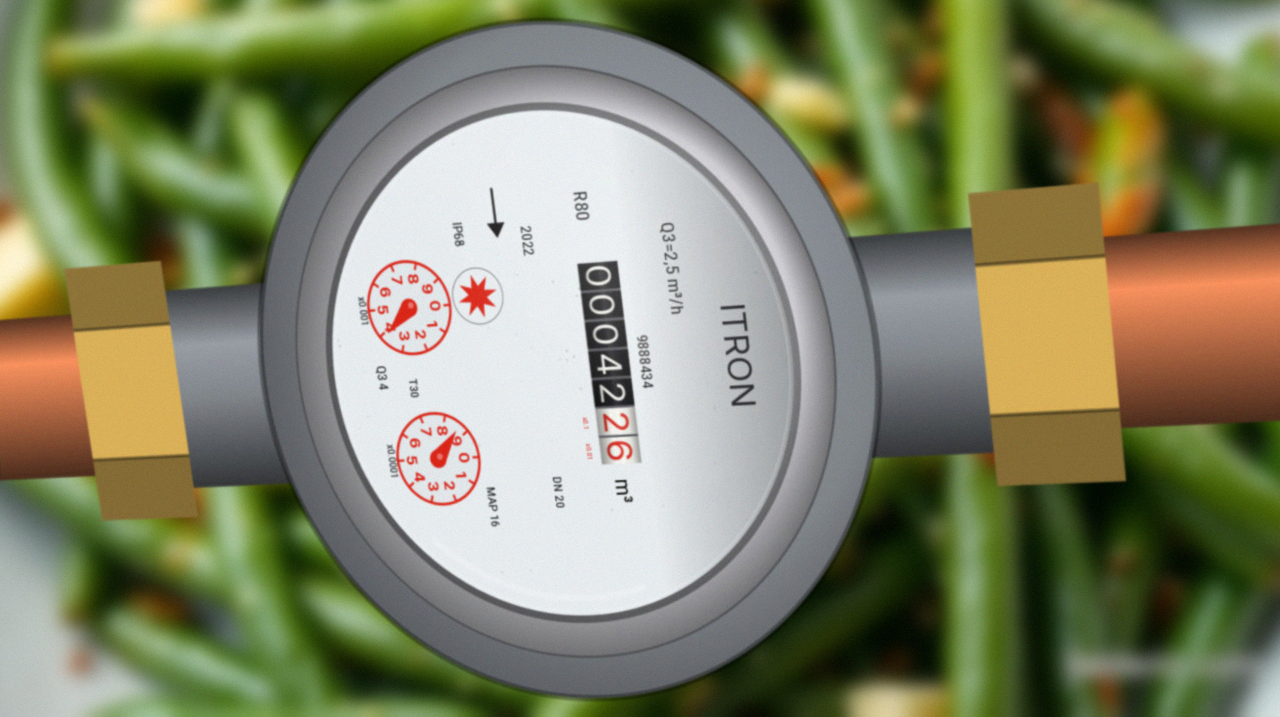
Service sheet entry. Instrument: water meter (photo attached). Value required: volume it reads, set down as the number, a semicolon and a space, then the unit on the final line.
42.2638; m³
